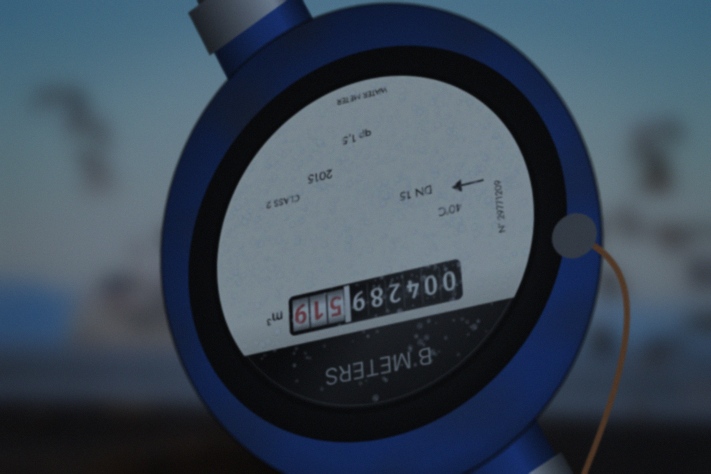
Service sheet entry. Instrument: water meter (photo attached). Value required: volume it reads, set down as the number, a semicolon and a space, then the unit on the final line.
4289.519; m³
